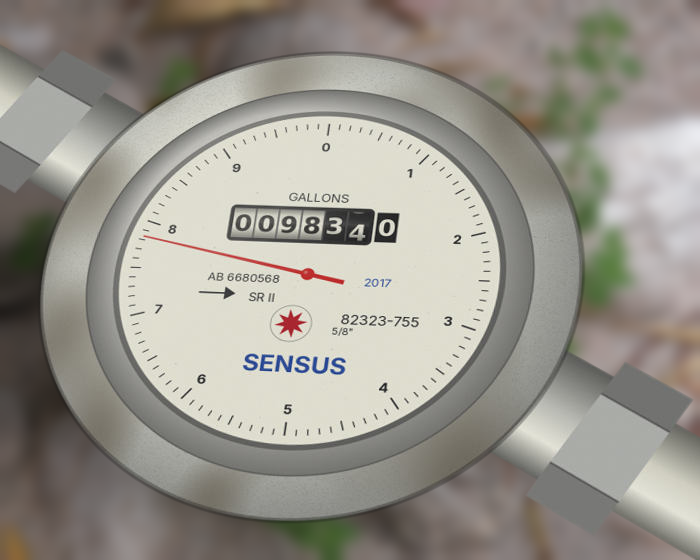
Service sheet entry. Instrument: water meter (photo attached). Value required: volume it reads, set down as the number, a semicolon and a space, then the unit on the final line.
98337.8; gal
